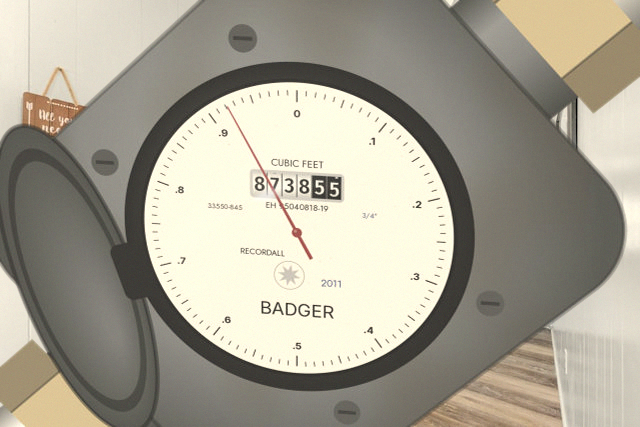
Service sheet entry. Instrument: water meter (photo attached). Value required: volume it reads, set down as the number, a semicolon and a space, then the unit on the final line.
873854.92; ft³
